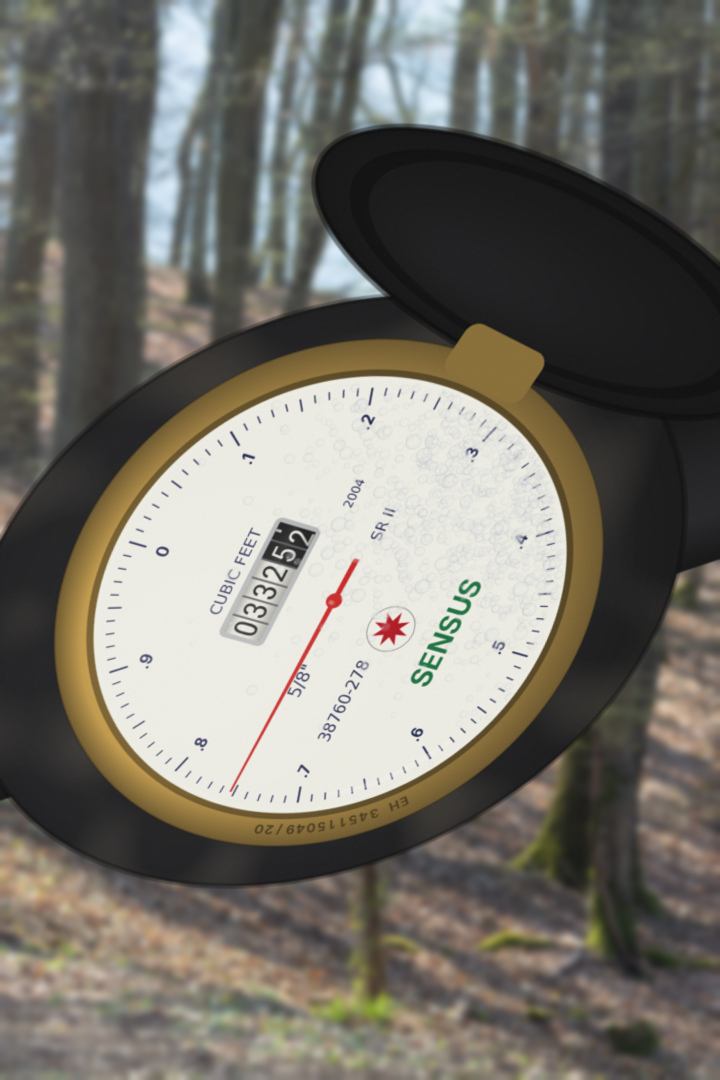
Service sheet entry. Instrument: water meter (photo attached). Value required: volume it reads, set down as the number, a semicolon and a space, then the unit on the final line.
33251.75; ft³
